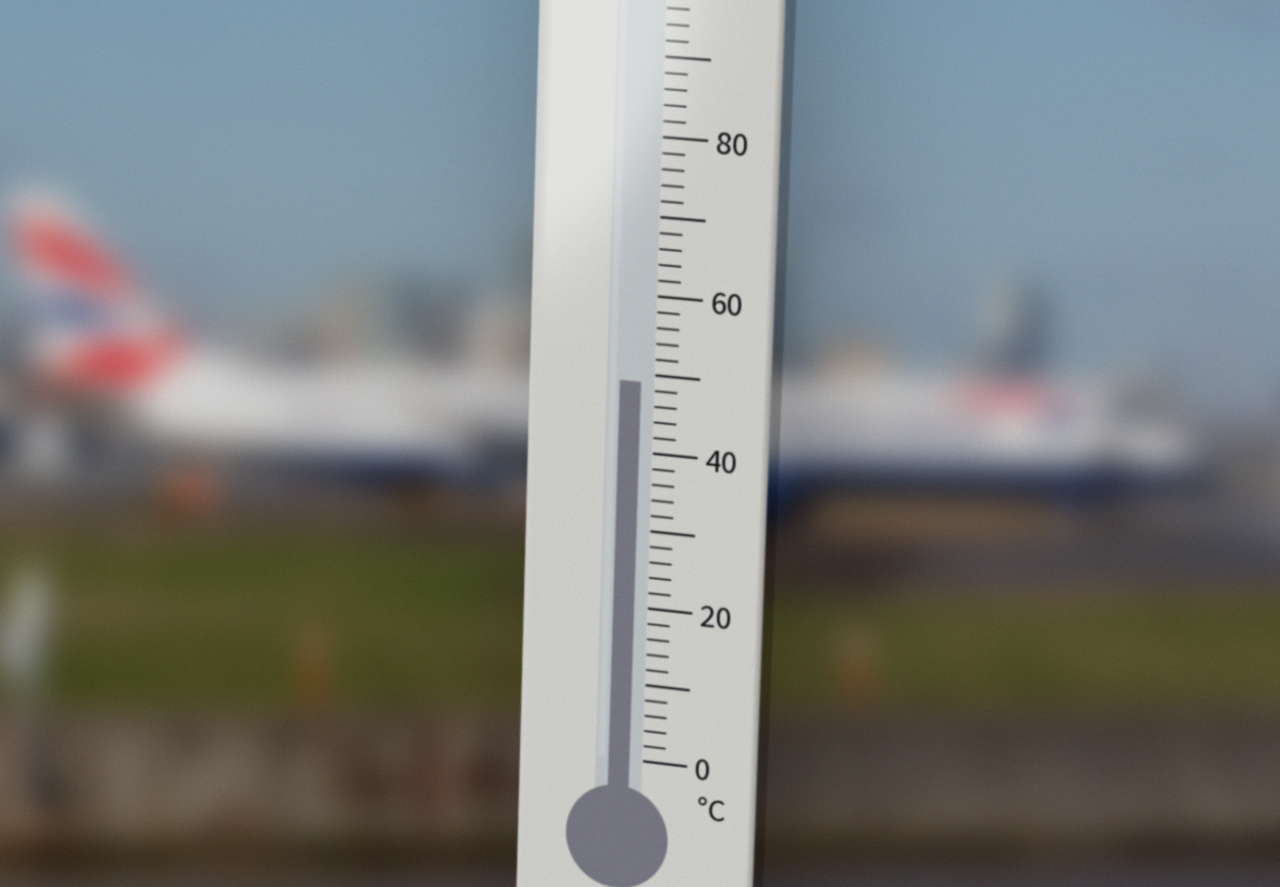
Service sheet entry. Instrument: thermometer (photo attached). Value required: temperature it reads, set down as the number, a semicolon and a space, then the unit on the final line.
49; °C
